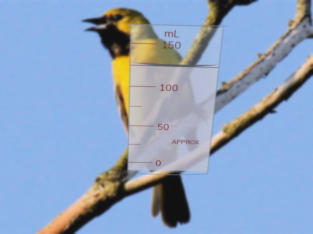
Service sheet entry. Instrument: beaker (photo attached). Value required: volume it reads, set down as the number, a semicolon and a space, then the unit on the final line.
125; mL
